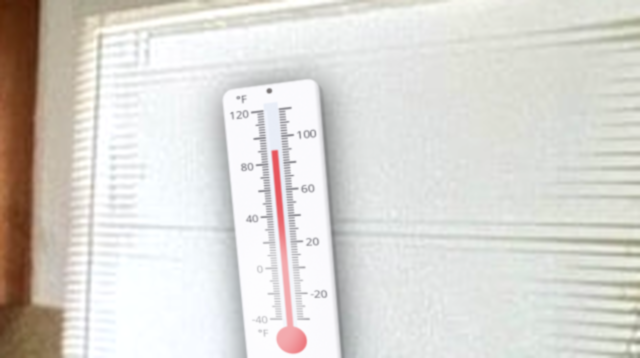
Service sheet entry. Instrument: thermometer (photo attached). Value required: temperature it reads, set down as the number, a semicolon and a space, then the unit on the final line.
90; °F
